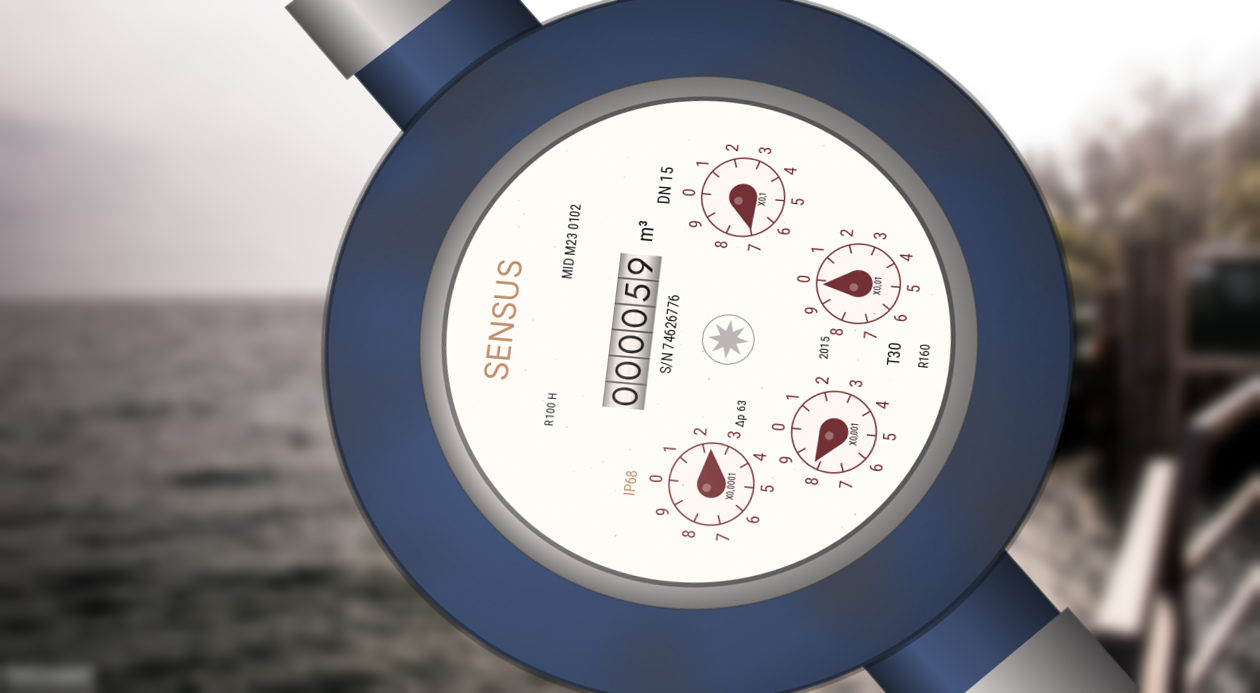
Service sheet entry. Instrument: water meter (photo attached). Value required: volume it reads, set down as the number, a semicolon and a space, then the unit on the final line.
59.6982; m³
